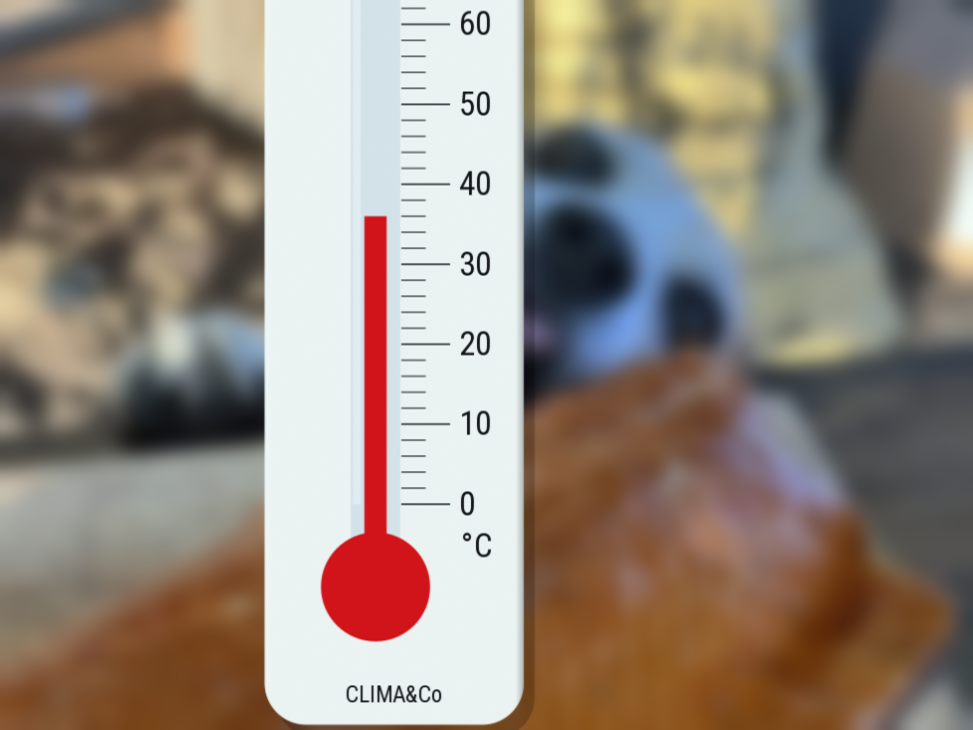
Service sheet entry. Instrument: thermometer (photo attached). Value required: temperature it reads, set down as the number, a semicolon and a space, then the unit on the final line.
36; °C
